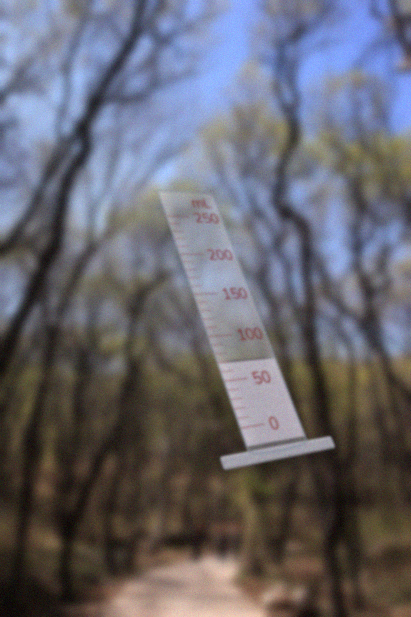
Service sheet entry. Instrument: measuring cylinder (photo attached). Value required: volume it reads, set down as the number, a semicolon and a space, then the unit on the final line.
70; mL
